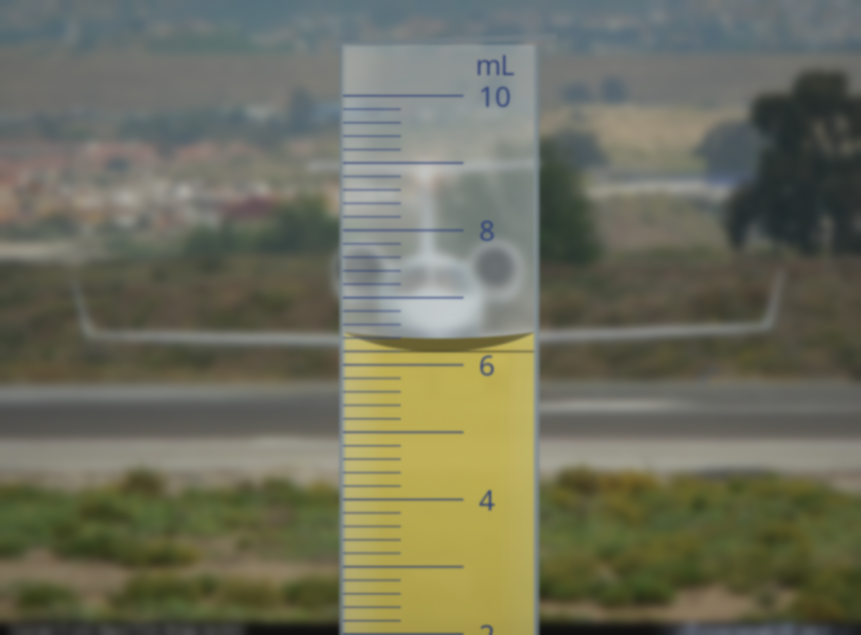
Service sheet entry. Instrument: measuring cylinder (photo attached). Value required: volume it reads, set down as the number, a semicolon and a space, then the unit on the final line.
6.2; mL
